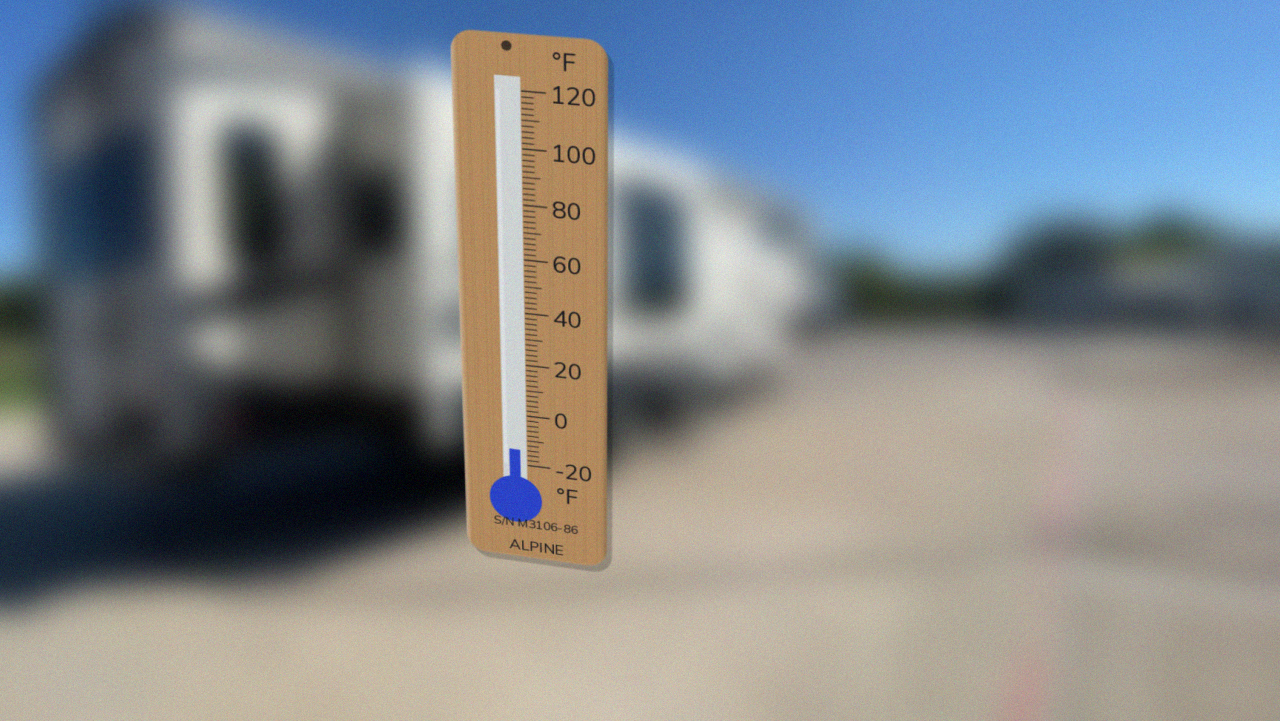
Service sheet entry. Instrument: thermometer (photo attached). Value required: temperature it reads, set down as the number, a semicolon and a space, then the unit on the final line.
-14; °F
